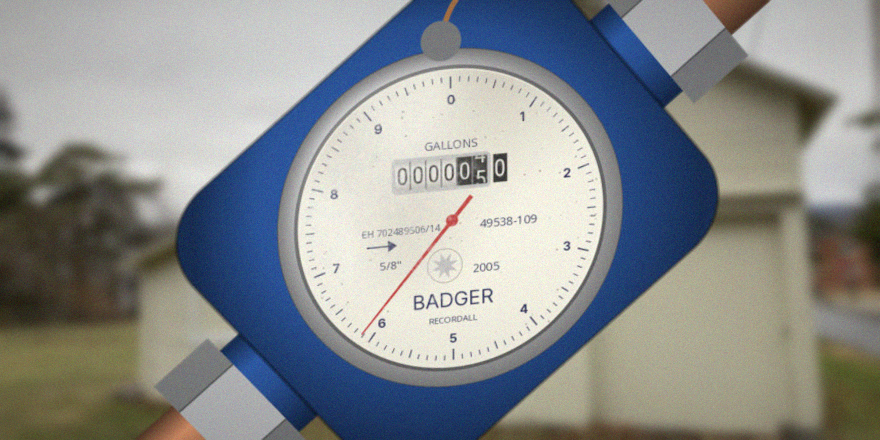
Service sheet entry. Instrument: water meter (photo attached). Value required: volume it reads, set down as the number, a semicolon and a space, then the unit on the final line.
46.1; gal
